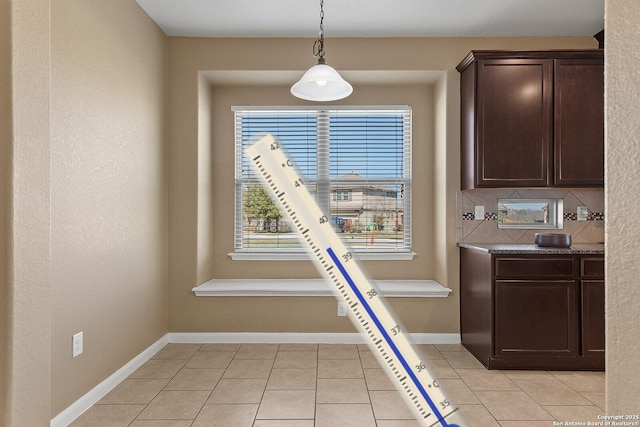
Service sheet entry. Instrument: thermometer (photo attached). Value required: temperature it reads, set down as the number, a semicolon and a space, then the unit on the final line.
39.4; °C
